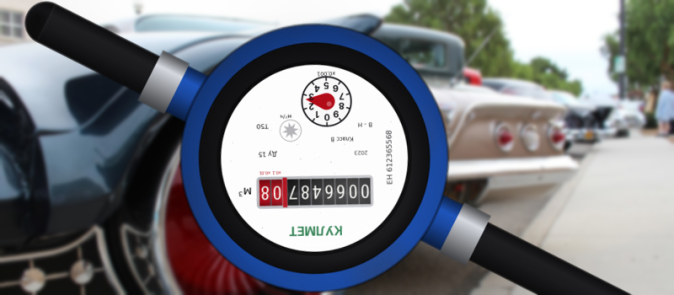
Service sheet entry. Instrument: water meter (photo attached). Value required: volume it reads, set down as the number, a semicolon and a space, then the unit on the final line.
66487.082; m³
